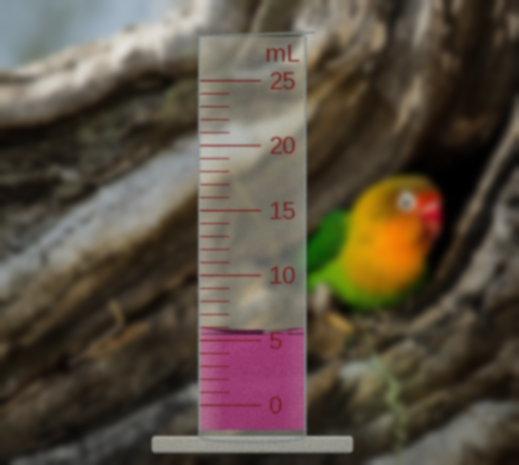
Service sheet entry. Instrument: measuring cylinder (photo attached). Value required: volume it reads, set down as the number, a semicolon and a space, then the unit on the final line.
5.5; mL
